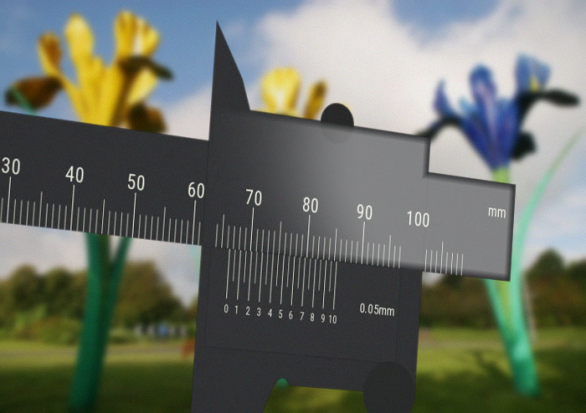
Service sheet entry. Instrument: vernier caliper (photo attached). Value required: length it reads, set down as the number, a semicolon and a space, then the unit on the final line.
66.4; mm
